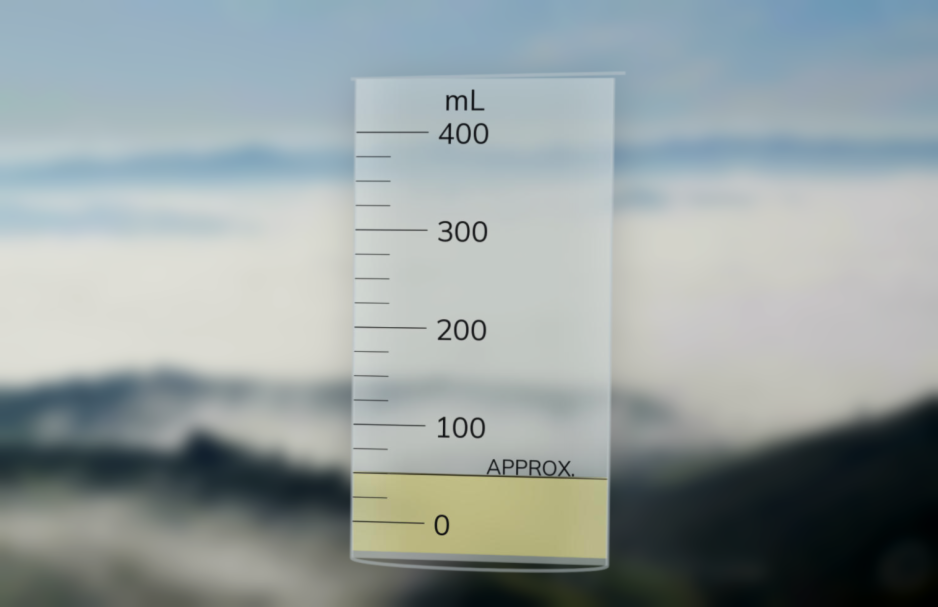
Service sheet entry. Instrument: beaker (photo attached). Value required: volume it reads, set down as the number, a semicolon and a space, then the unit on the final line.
50; mL
